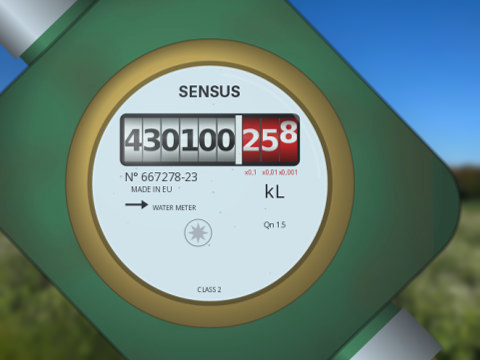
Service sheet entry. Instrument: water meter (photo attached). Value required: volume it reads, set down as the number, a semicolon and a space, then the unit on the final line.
430100.258; kL
